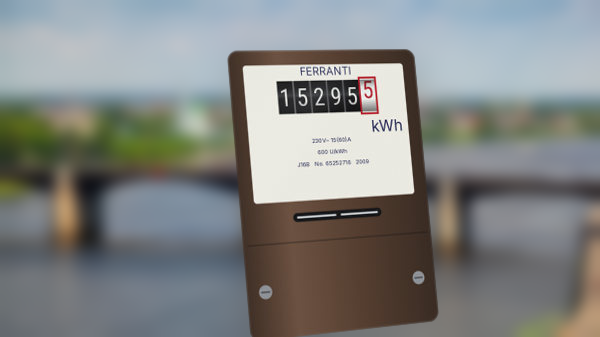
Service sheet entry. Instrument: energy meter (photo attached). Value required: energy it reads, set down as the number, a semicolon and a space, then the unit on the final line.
15295.5; kWh
